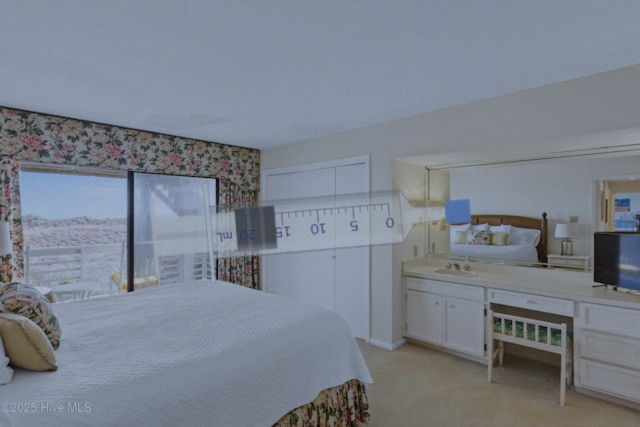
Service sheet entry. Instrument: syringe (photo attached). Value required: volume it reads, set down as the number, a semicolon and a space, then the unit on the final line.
16; mL
